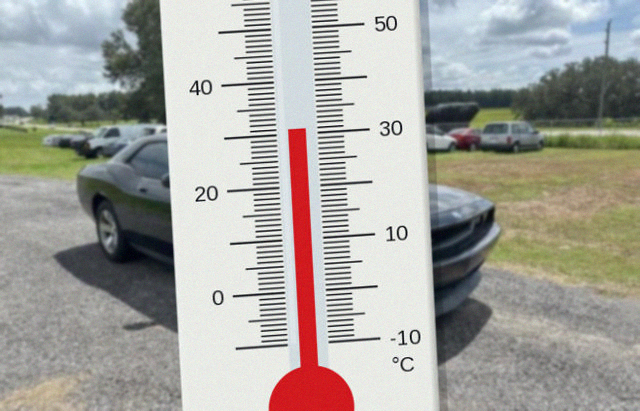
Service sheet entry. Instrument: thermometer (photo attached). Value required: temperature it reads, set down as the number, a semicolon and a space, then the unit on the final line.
31; °C
